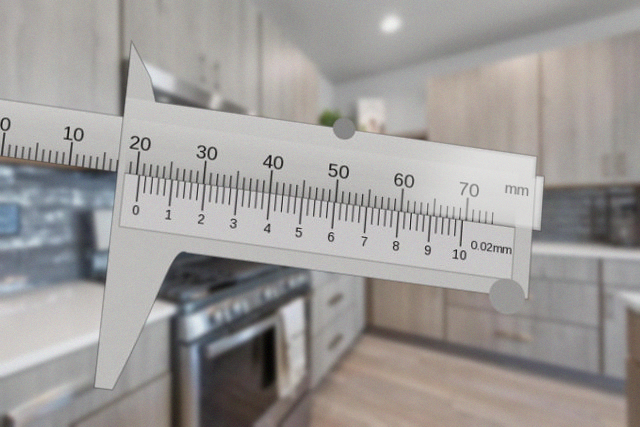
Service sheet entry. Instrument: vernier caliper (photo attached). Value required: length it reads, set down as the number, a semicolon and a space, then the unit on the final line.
20.4; mm
